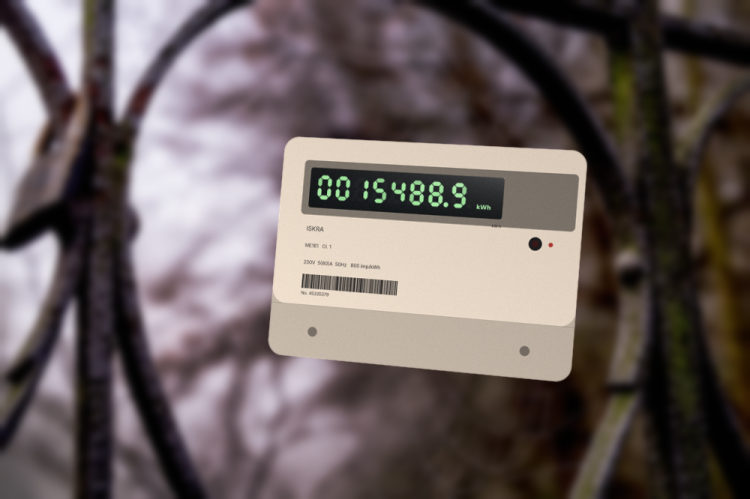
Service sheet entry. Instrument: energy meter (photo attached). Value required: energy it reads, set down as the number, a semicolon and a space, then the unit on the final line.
15488.9; kWh
